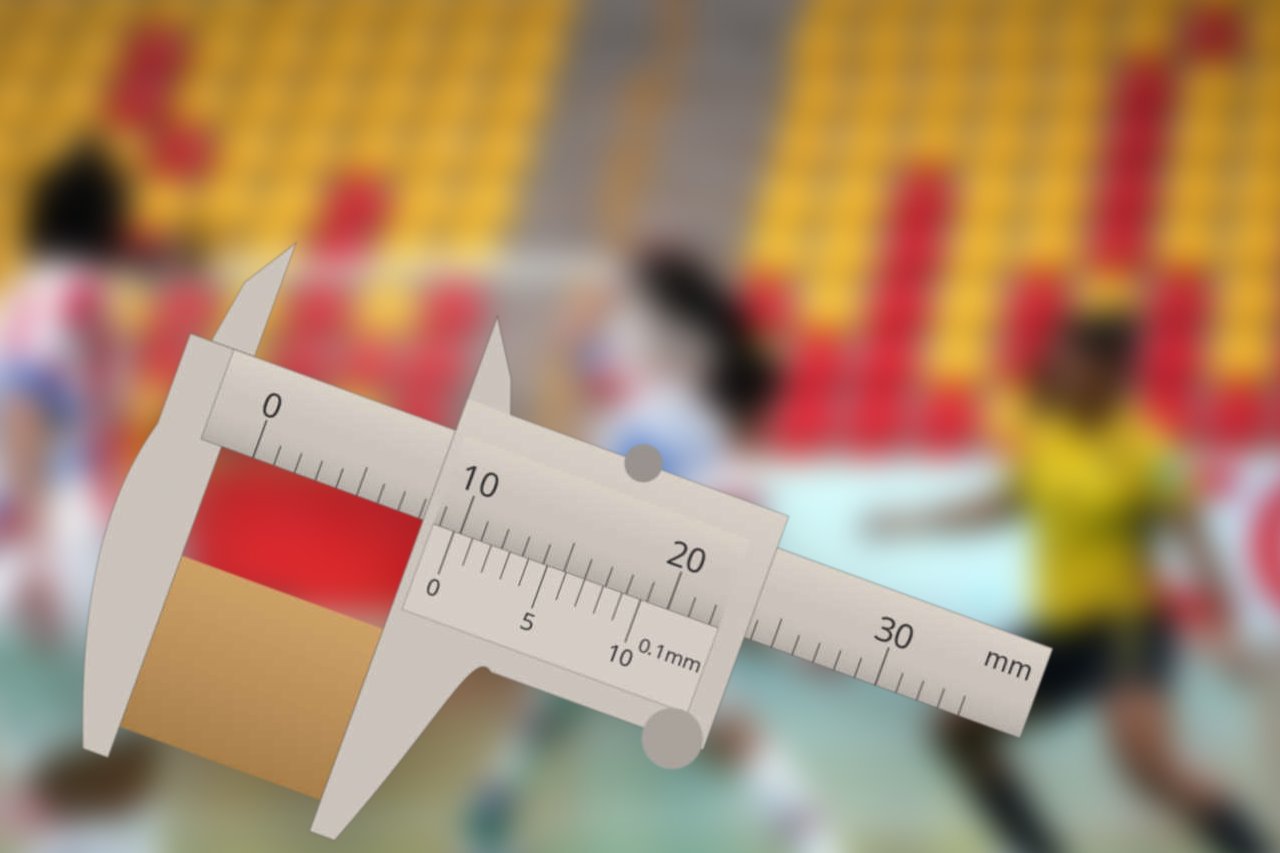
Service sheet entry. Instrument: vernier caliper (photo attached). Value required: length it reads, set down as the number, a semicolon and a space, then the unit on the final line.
9.7; mm
